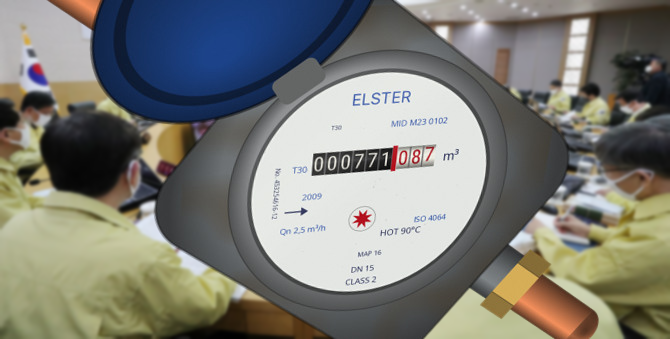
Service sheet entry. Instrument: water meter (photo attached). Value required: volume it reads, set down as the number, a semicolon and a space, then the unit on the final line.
771.087; m³
